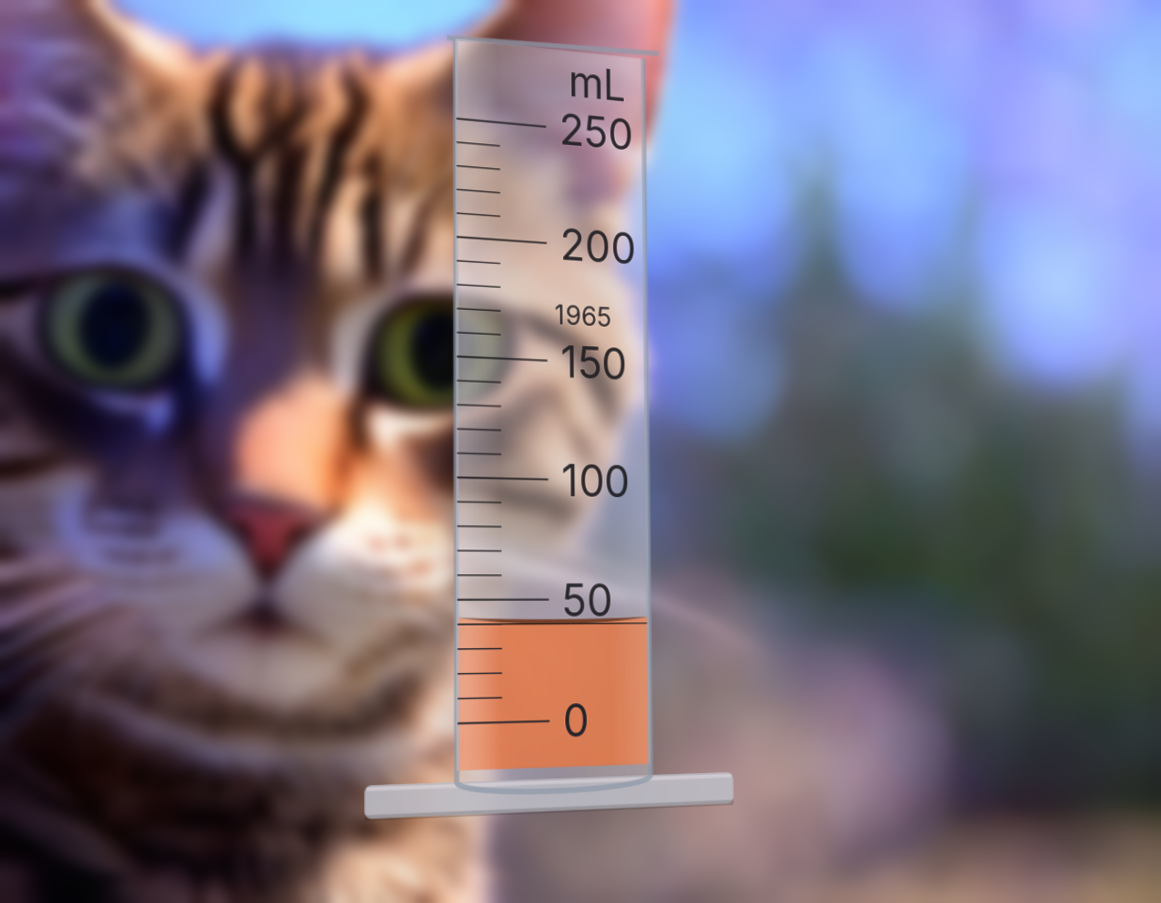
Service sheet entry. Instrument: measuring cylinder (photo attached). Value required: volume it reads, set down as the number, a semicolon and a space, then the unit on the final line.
40; mL
